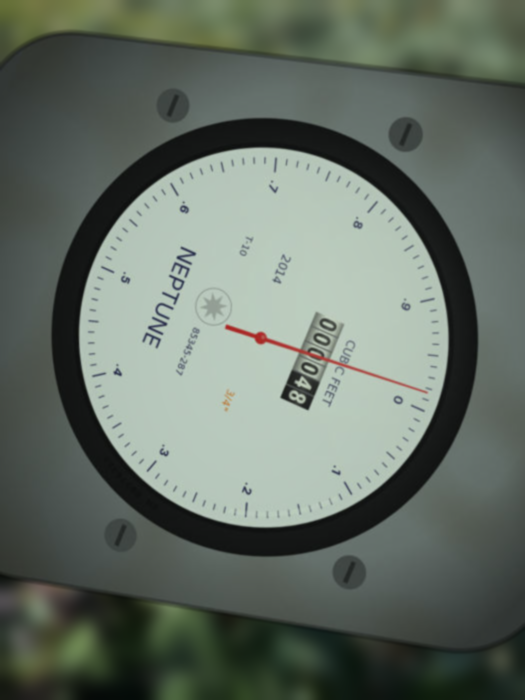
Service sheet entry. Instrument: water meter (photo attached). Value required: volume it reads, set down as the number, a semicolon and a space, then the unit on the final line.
47.98; ft³
